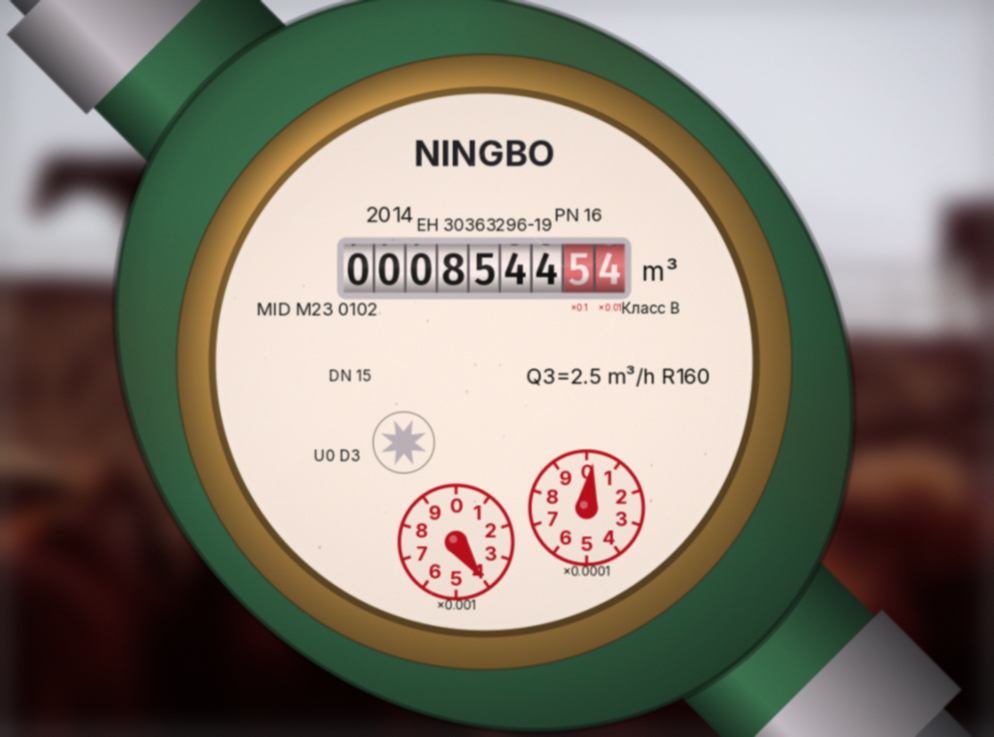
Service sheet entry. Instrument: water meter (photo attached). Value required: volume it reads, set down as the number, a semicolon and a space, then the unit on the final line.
8544.5440; m³
